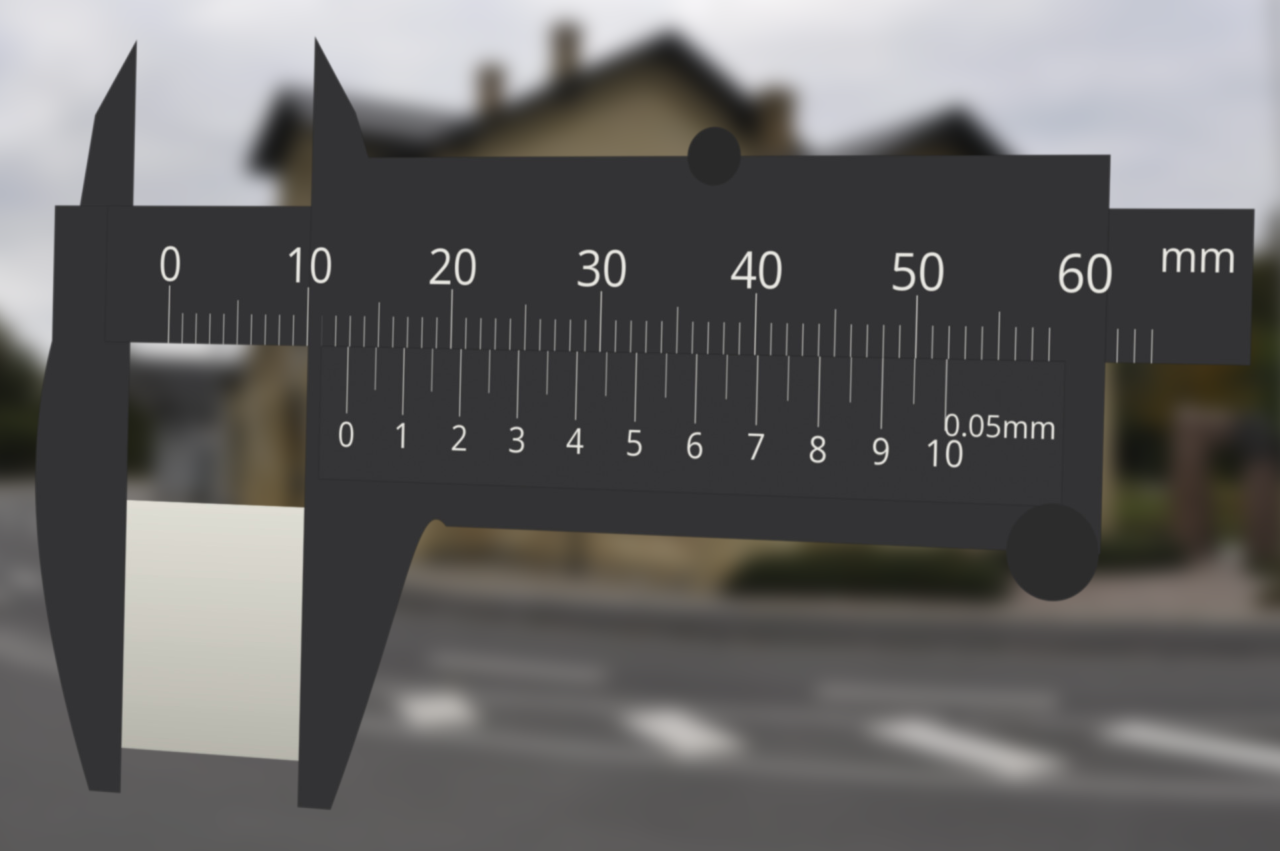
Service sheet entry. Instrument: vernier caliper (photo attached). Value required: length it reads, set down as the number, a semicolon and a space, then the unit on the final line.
12.9; mm
